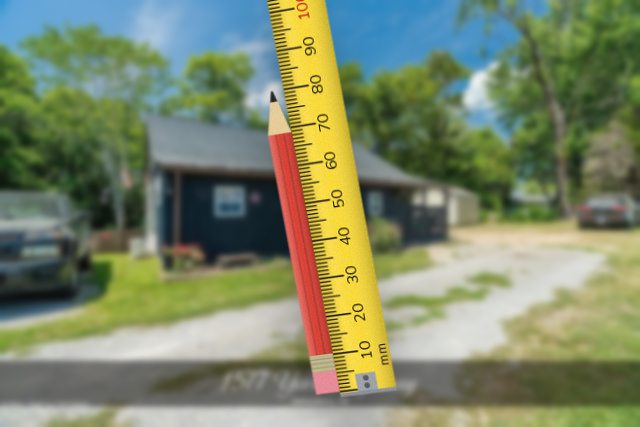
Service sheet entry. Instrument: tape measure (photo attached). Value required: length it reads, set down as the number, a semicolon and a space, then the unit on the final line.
80; mm
